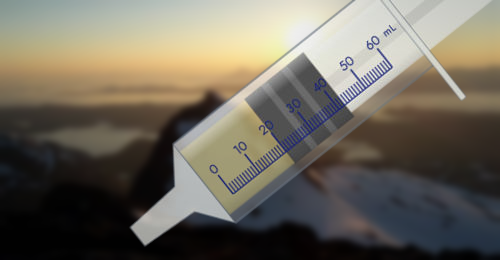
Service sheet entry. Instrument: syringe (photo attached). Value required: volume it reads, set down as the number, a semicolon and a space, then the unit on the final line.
20; mL
